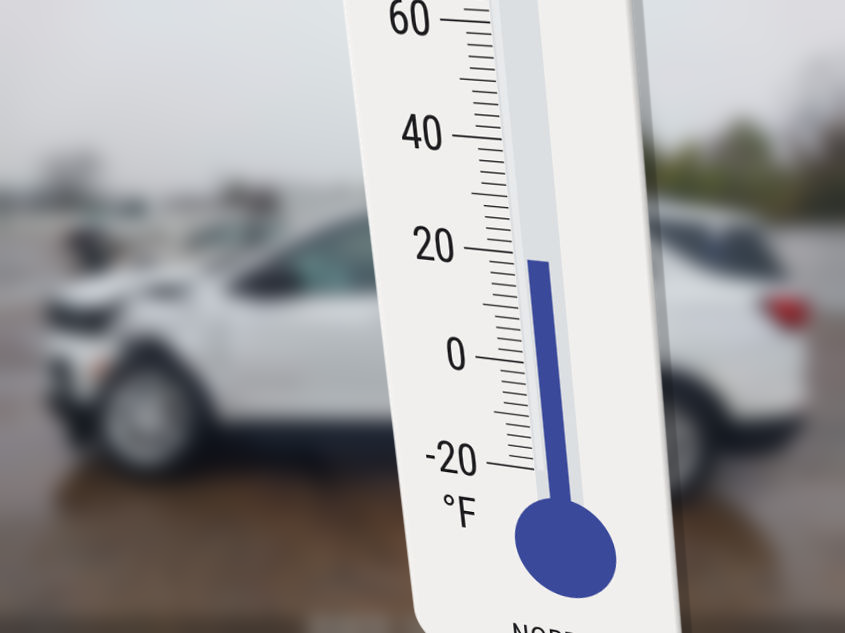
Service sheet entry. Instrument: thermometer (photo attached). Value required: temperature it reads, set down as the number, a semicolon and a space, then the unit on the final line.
19; °F
